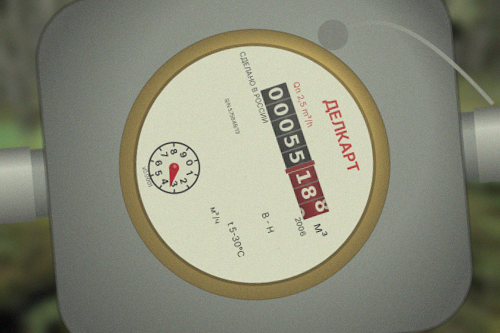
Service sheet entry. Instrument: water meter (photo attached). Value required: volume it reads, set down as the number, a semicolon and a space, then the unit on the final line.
55.1883; m³
